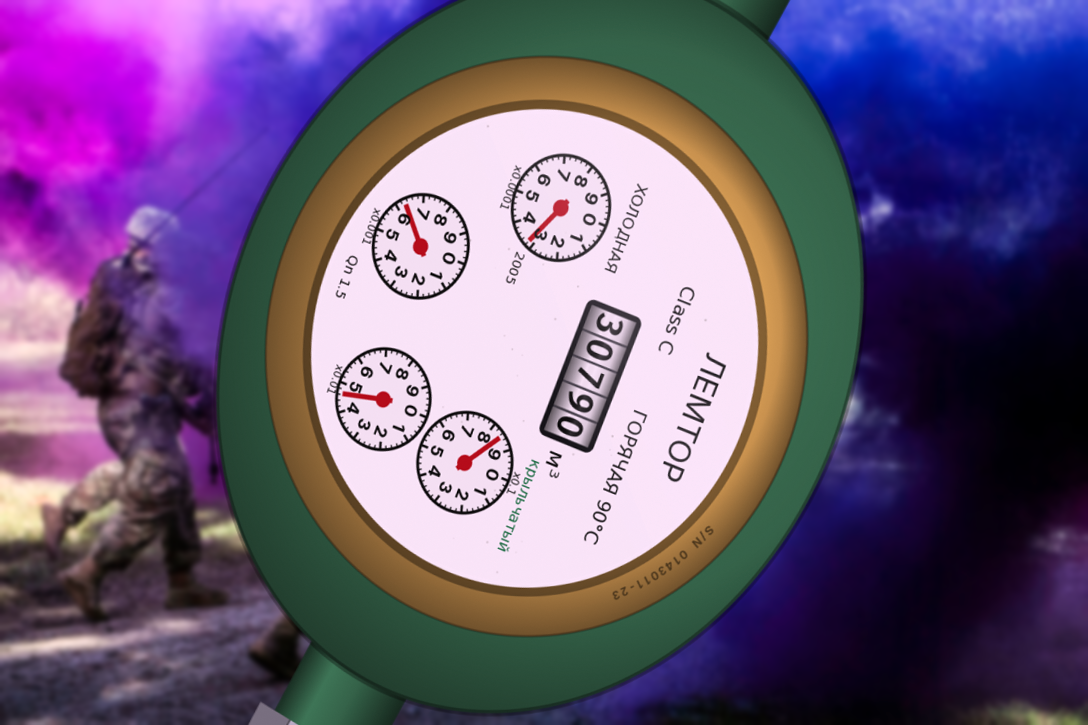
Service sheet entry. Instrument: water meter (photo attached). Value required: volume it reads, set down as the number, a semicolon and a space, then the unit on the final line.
30790.8463; m³
